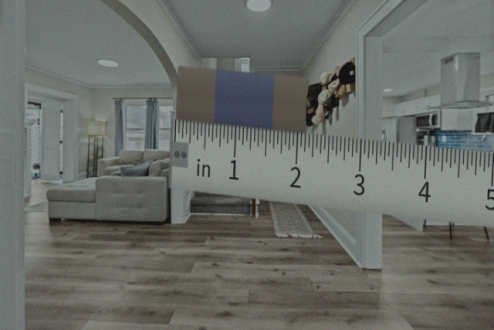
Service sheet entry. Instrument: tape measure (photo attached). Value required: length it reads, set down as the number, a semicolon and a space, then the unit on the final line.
2.125; in
